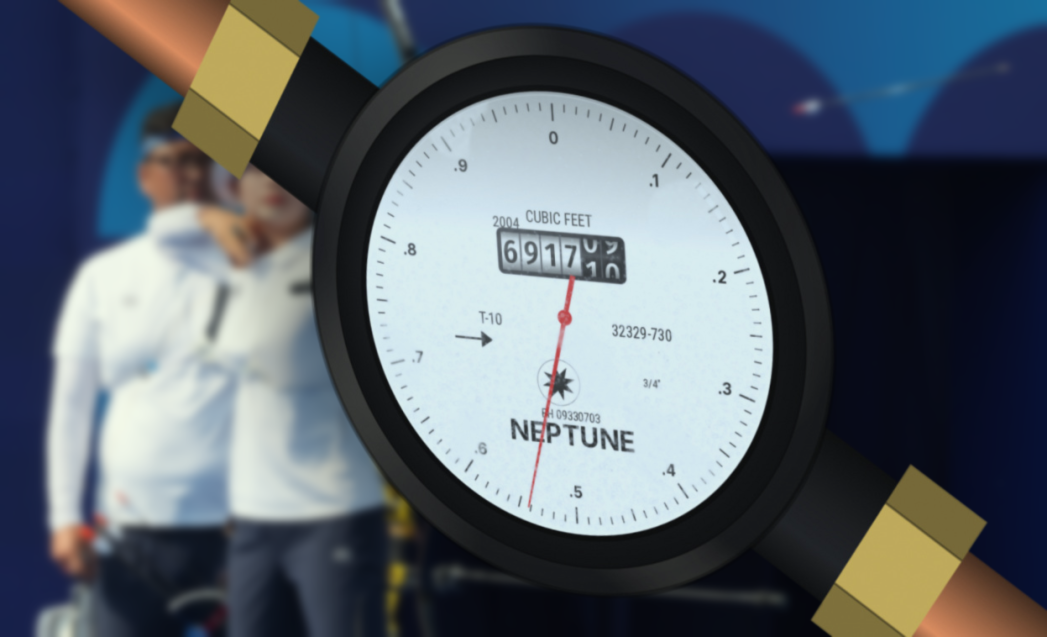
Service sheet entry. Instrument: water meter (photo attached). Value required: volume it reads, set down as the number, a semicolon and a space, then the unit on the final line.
691709.54; ft³
